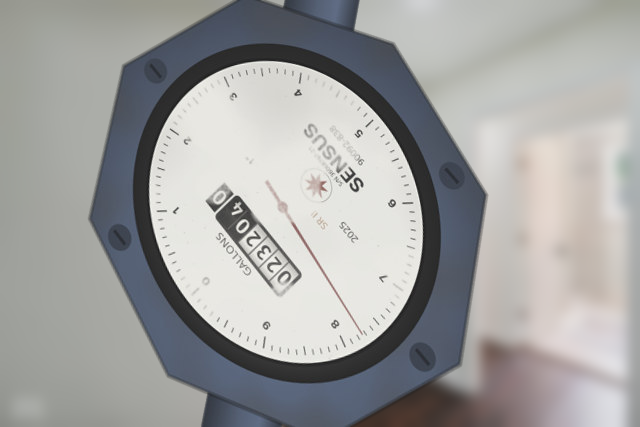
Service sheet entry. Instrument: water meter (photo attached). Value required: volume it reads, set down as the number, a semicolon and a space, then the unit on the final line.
232037.7; gal
